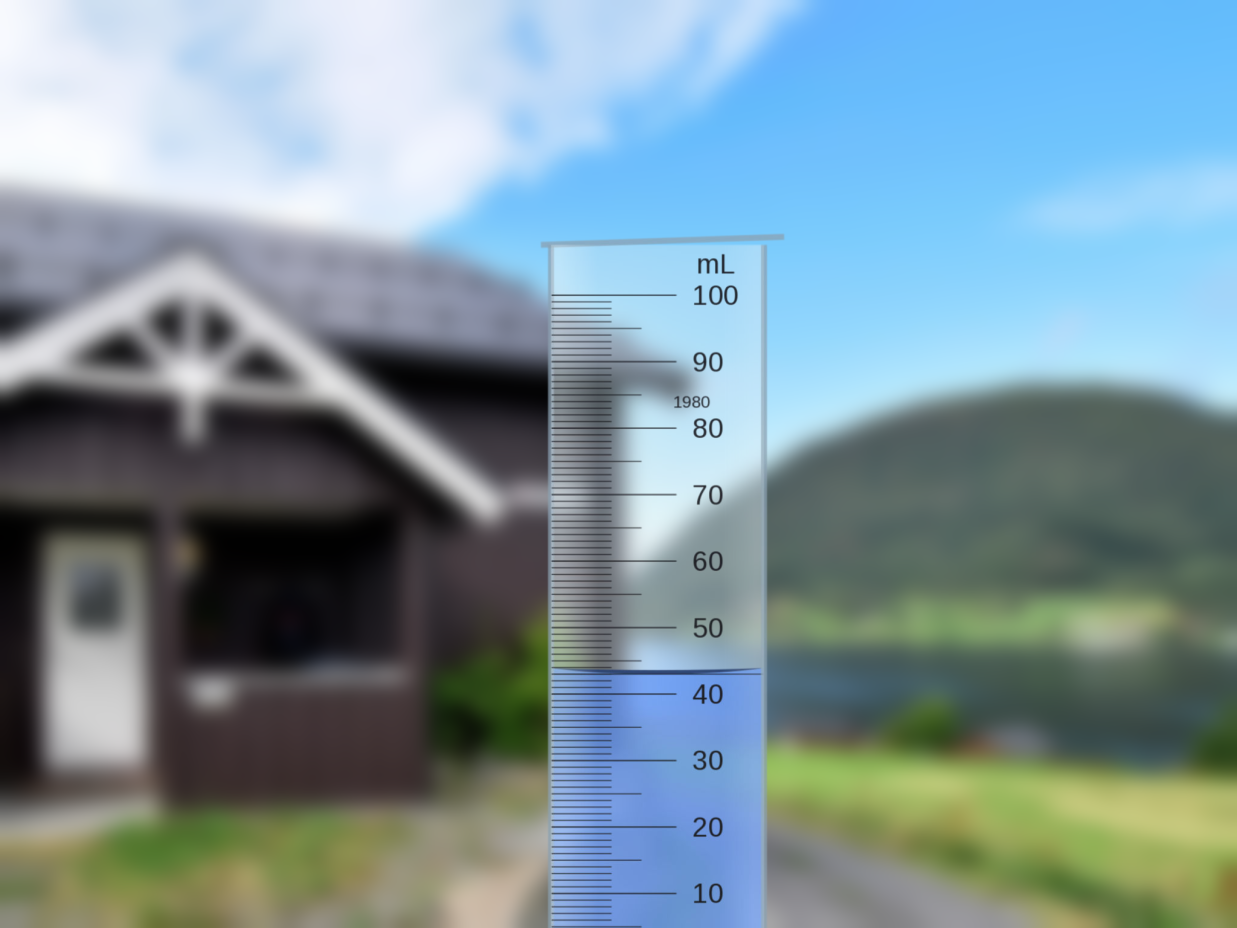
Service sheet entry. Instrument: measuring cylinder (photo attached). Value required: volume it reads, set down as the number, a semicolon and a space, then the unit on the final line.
43; mL
